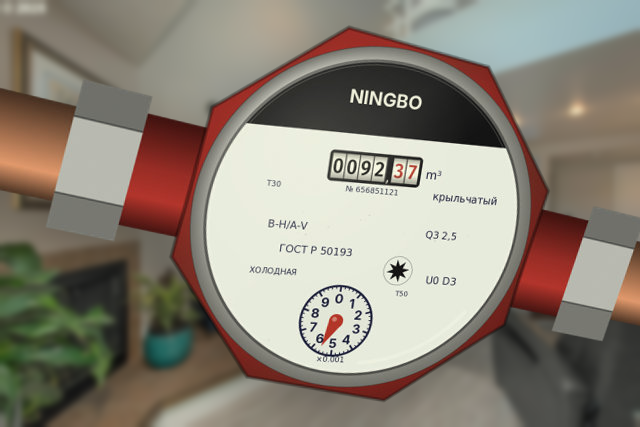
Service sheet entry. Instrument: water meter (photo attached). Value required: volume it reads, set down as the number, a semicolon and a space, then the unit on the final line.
92.375; m³
